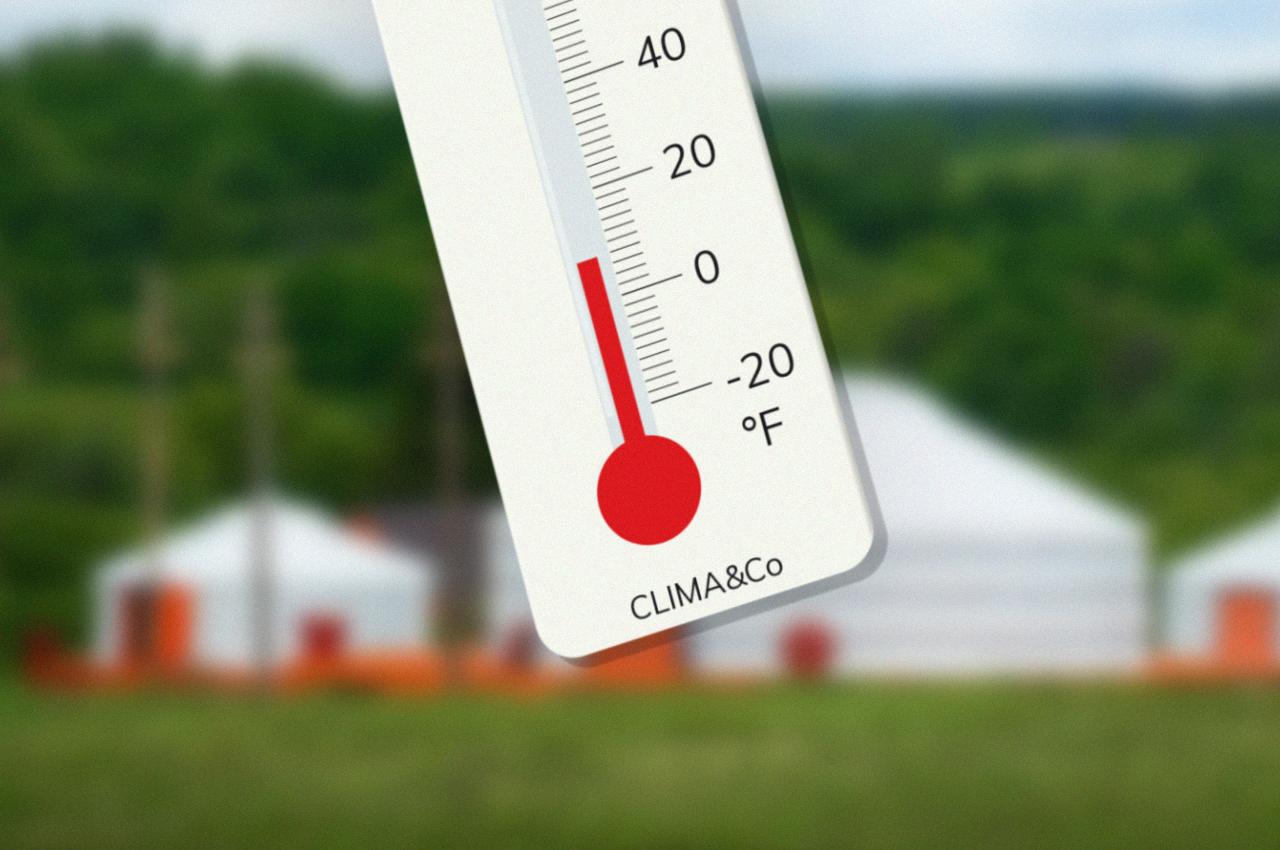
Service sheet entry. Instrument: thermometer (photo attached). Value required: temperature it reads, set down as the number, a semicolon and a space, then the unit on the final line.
8; °F
